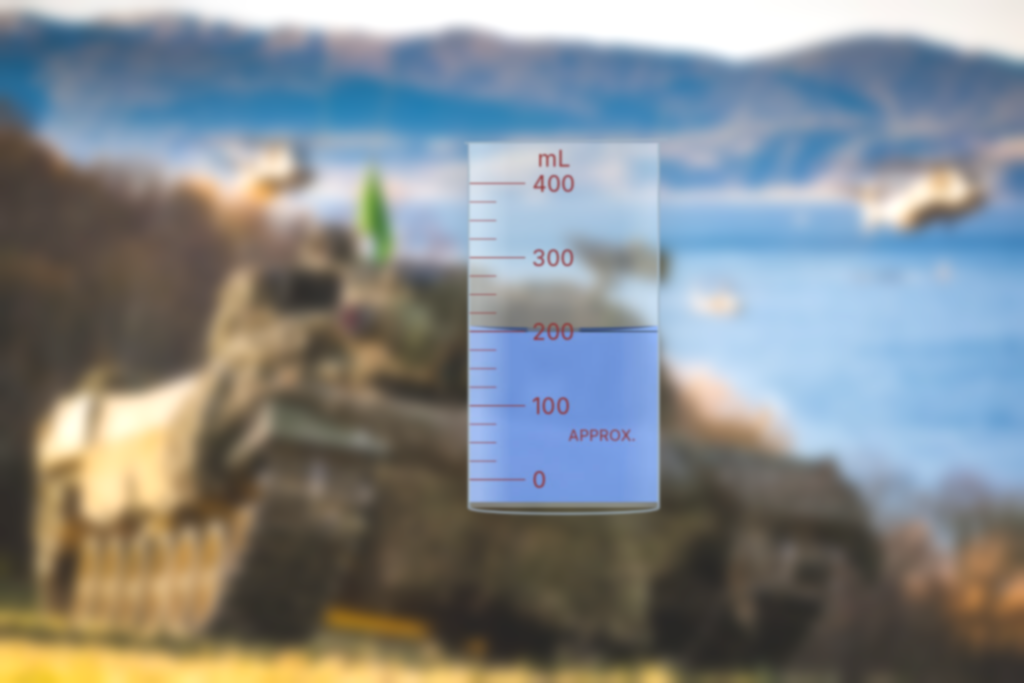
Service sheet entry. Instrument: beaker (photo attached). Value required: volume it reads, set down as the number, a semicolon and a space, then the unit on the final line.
200; mL
